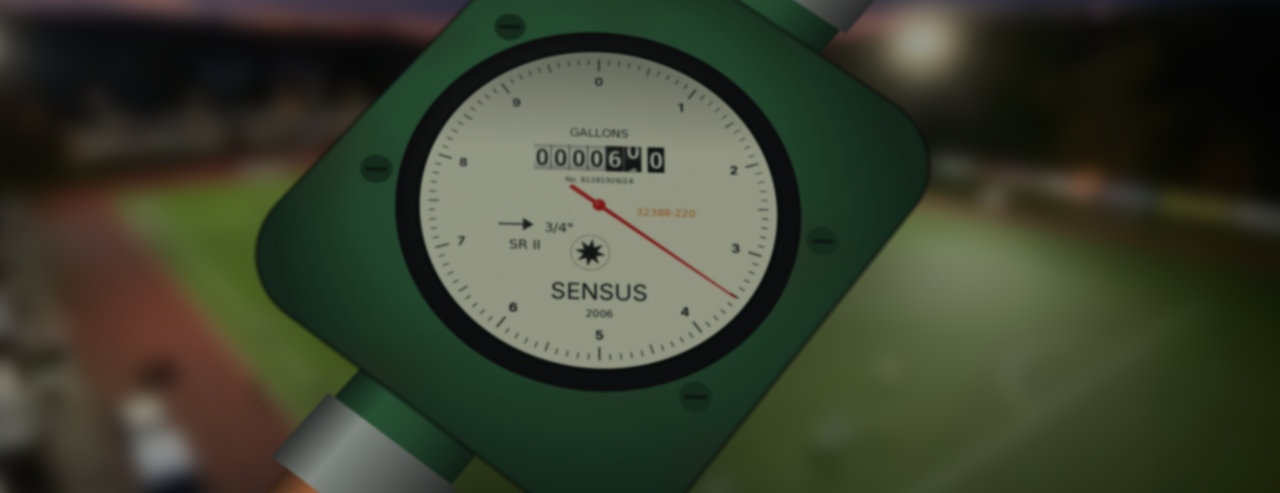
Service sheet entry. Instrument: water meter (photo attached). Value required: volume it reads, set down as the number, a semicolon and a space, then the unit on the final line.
603.5; gal
